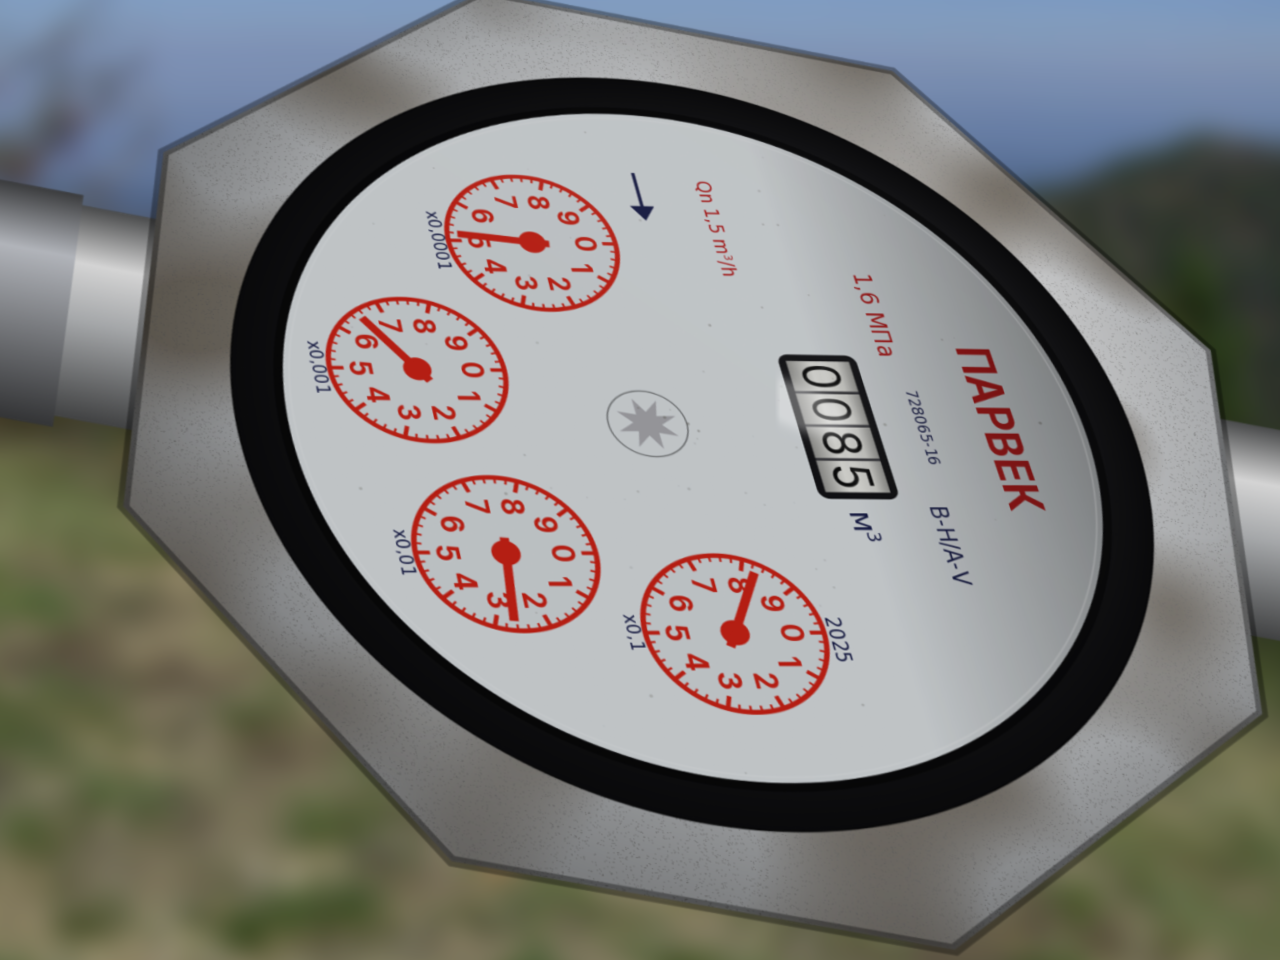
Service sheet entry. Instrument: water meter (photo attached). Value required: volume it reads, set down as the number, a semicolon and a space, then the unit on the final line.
85.8265; m³
